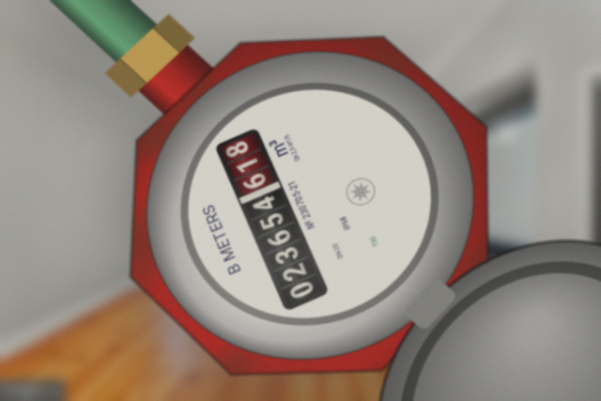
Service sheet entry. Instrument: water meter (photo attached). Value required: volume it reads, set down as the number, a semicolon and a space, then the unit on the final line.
23654.618; m³
